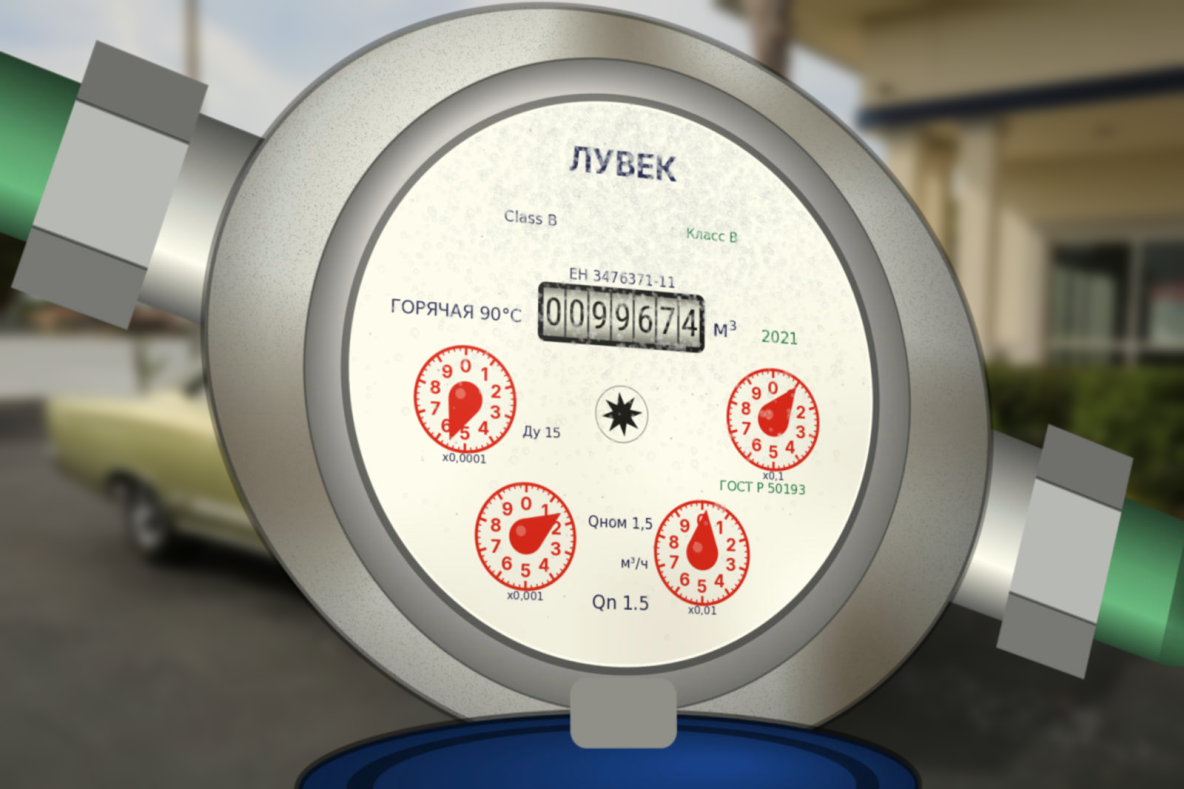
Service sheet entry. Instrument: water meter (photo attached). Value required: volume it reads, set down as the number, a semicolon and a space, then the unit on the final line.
99674.1015; m³
